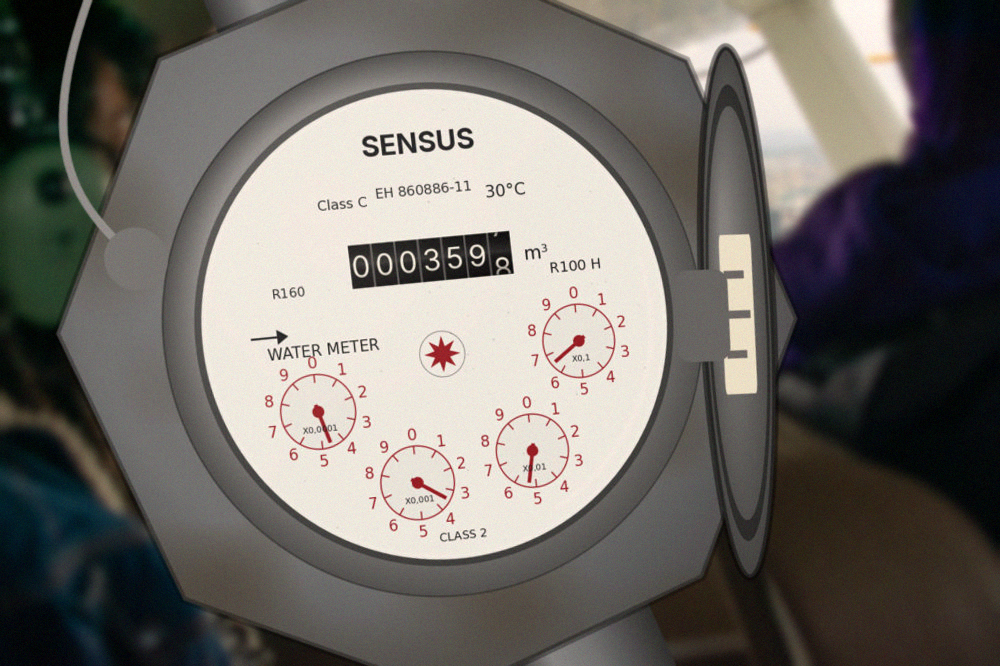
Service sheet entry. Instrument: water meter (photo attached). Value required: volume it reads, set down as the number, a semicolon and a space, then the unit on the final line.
3597.6534; m³
